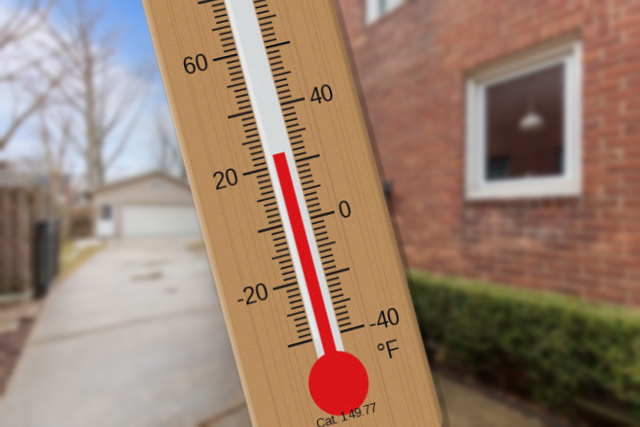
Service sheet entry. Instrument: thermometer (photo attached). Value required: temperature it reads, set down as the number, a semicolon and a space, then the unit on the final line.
24; °F
